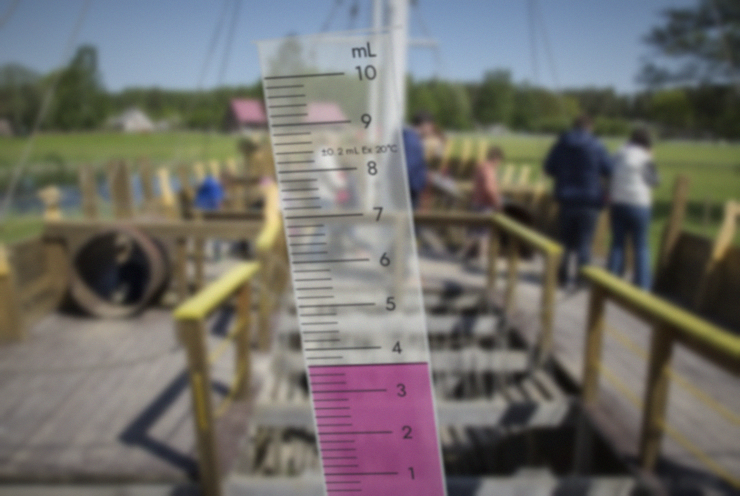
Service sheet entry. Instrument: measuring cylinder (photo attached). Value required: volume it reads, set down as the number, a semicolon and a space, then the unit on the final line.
3.6; mL
